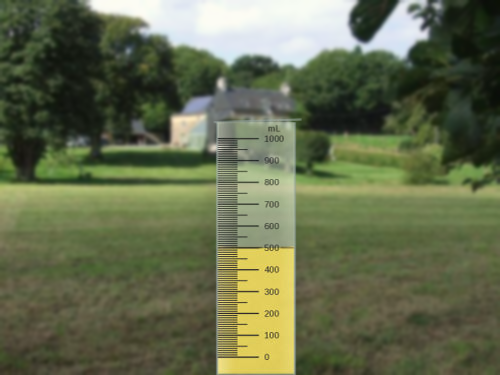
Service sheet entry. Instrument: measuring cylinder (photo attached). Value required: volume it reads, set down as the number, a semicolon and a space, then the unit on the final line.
500; mL
